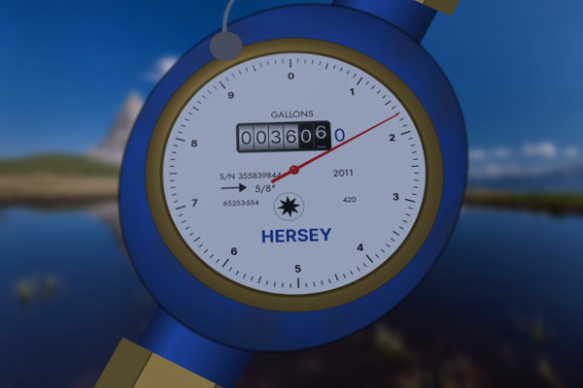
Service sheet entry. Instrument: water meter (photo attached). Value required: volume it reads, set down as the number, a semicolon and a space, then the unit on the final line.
36061.7; gal
